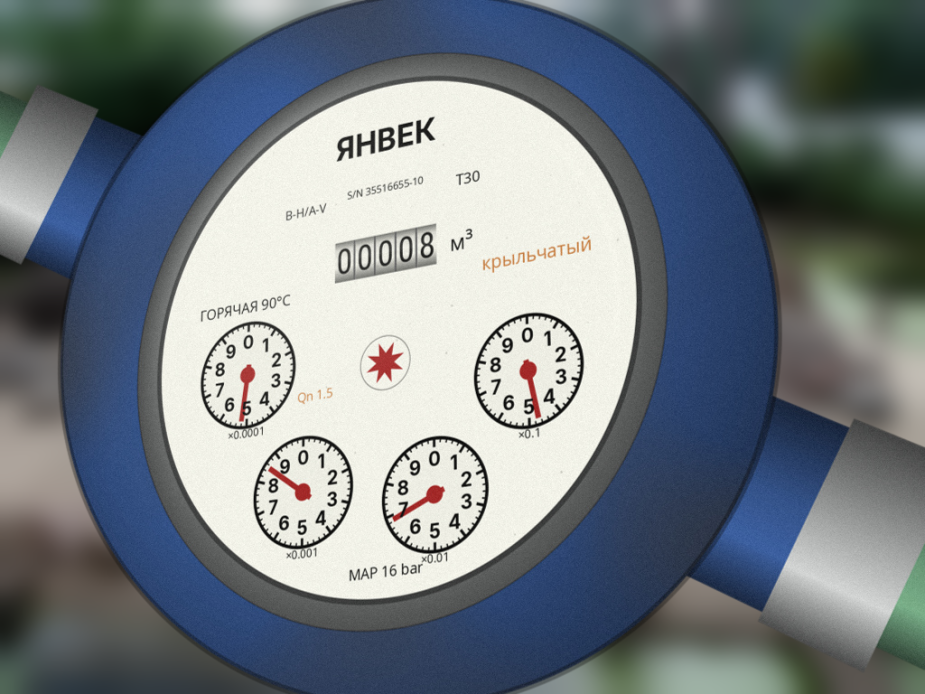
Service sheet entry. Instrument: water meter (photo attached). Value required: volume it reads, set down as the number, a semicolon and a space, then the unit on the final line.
8.4685; m³
